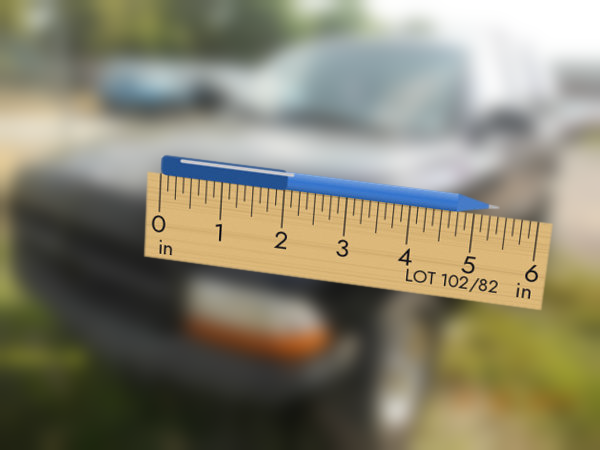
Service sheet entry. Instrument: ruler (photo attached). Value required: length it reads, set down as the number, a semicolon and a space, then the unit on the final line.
5.375; in
